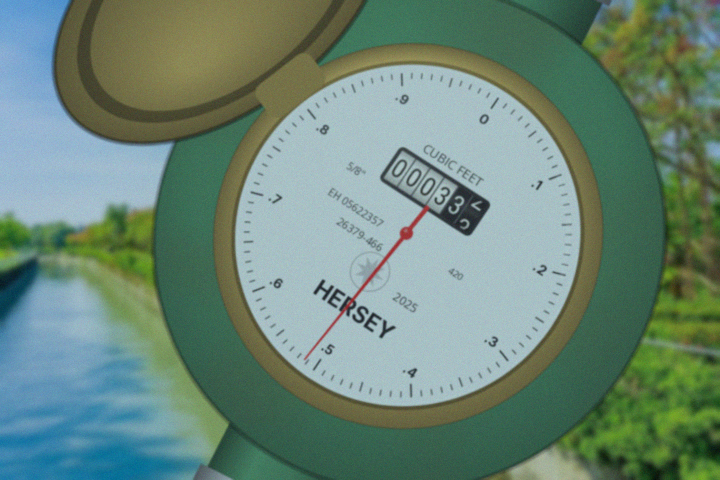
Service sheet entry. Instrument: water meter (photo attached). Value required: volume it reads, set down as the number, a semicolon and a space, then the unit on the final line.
332.51; ft³
